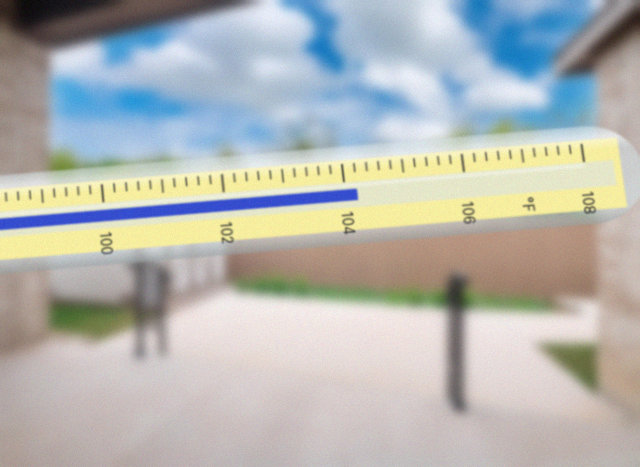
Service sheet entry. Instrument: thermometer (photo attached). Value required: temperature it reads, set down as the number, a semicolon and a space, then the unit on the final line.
104.2; °F
